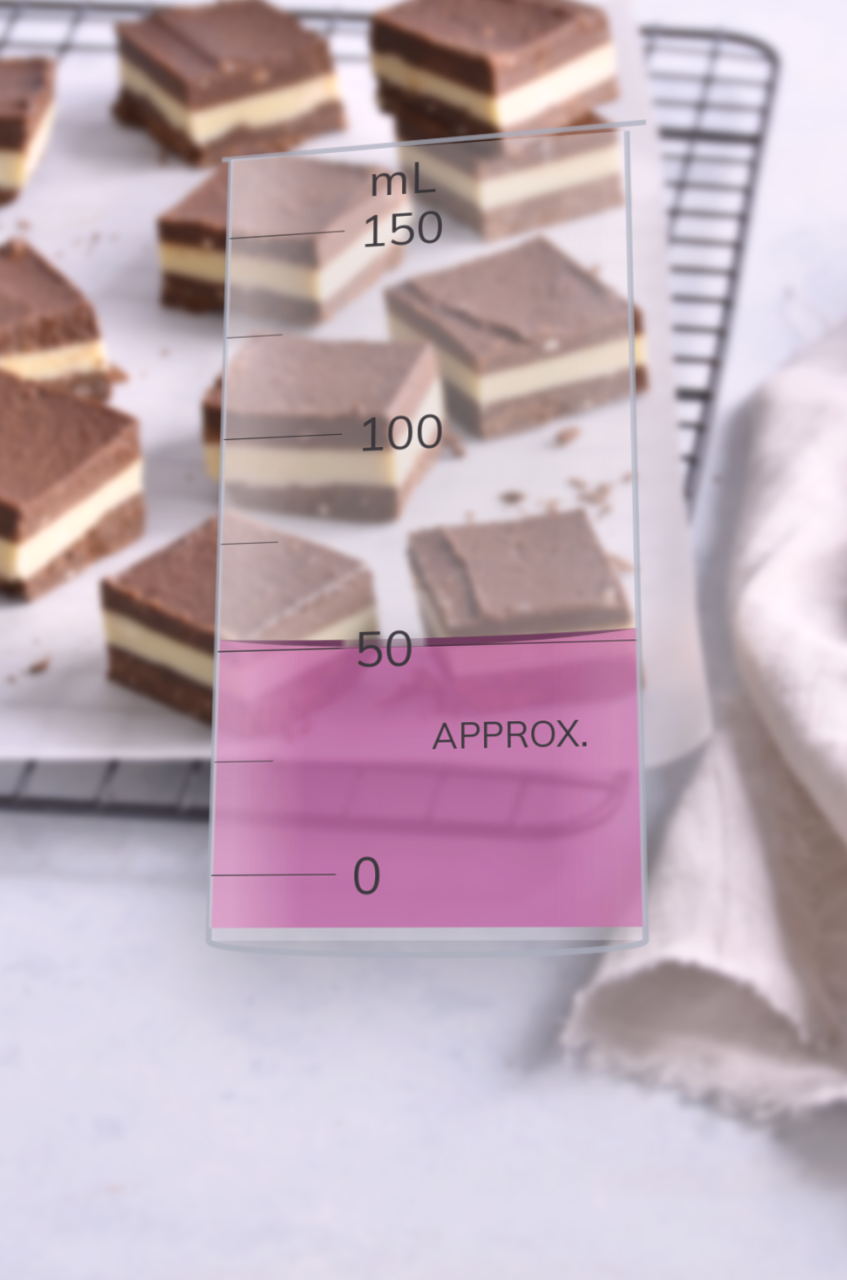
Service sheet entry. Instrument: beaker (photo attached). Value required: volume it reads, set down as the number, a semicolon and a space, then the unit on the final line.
50; mL
